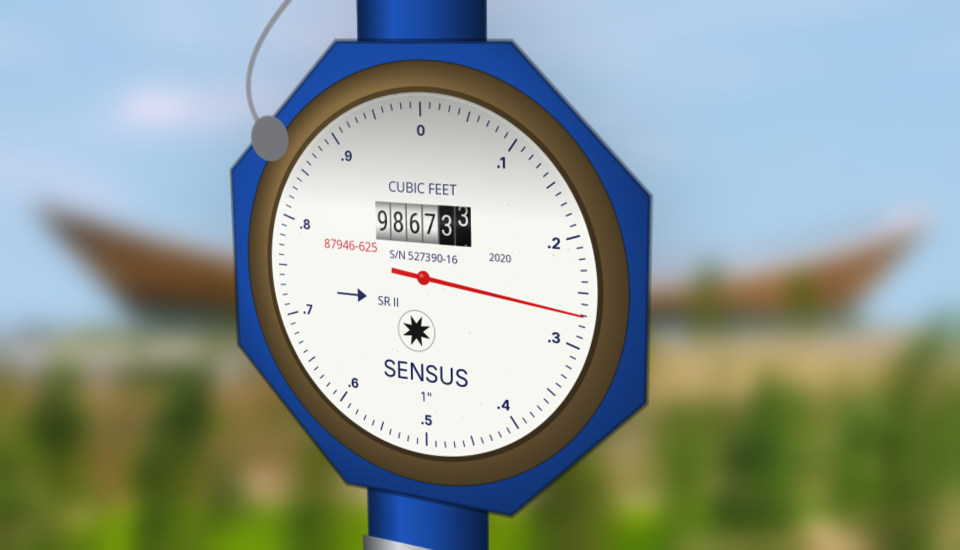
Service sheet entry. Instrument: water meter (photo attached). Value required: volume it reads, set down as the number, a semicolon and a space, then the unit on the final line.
986733.27; ft³
